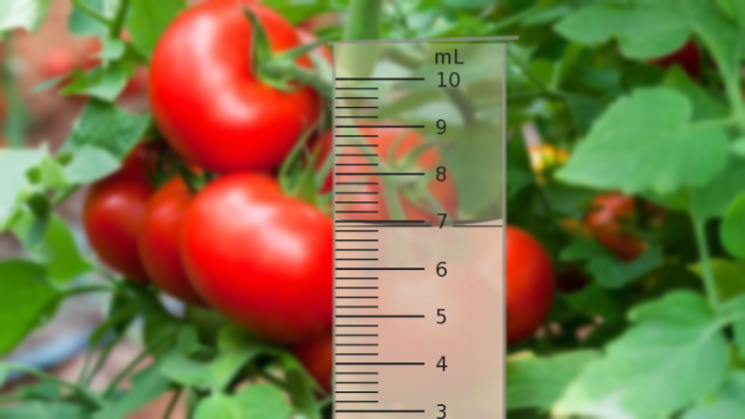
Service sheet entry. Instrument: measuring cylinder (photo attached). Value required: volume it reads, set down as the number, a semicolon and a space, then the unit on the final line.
6.9; mL
